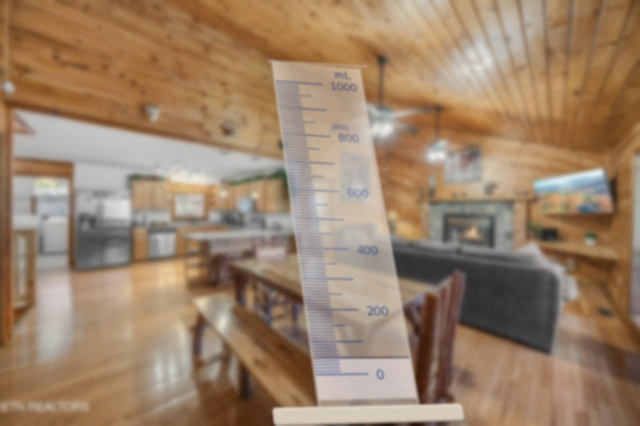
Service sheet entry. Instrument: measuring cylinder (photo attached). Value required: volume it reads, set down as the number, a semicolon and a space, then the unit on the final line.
50; mL
